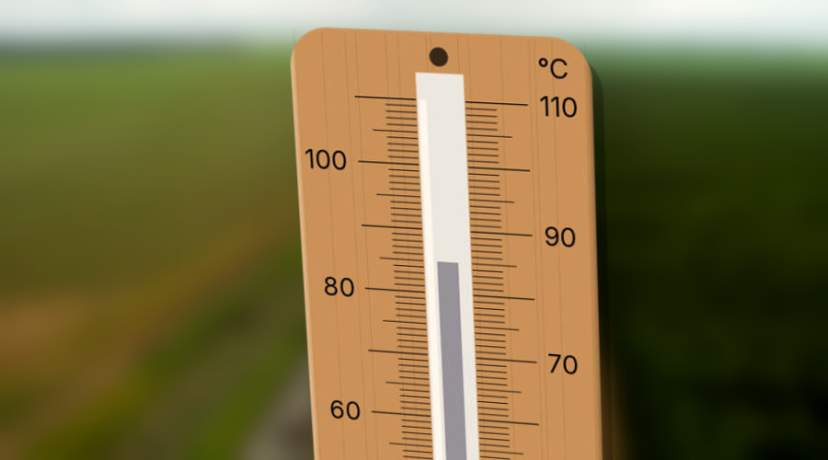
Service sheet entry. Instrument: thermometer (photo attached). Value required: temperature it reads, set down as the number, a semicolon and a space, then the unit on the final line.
85; °C
